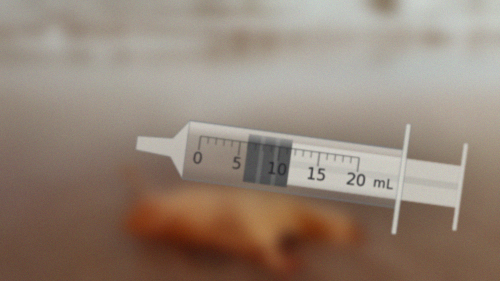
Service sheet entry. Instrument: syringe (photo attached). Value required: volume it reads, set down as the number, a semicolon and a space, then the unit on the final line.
6; mL
